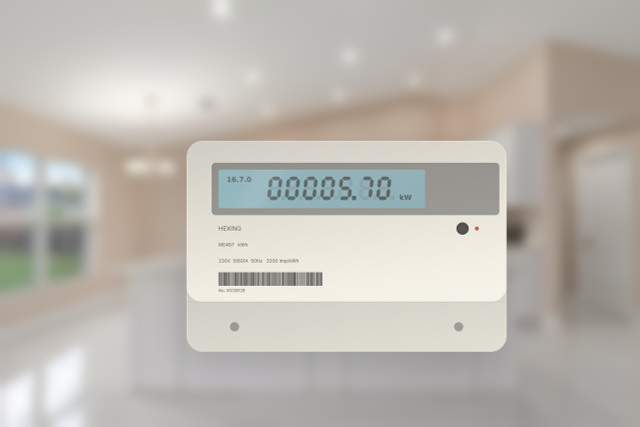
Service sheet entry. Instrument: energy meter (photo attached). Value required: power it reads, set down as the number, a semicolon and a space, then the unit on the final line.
5.70; kW
